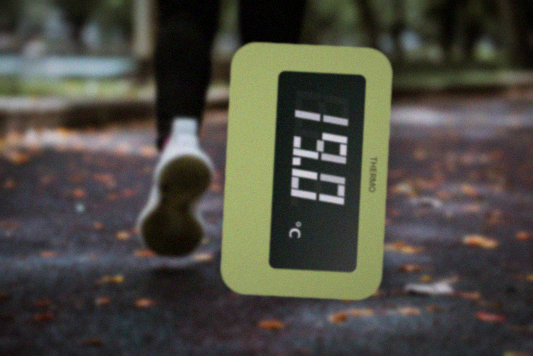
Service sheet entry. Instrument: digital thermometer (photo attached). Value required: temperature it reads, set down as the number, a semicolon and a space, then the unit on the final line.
19.0; °C
